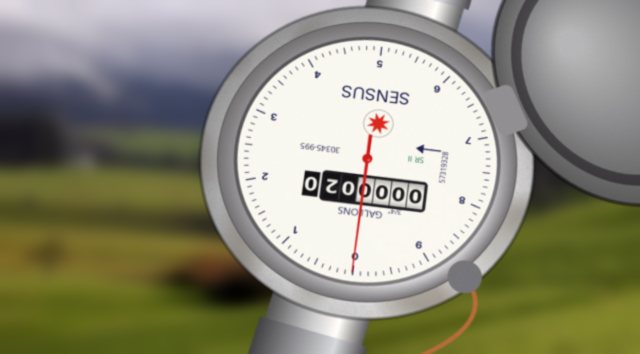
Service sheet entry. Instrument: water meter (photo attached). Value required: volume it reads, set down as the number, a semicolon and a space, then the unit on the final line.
20.0; gal
